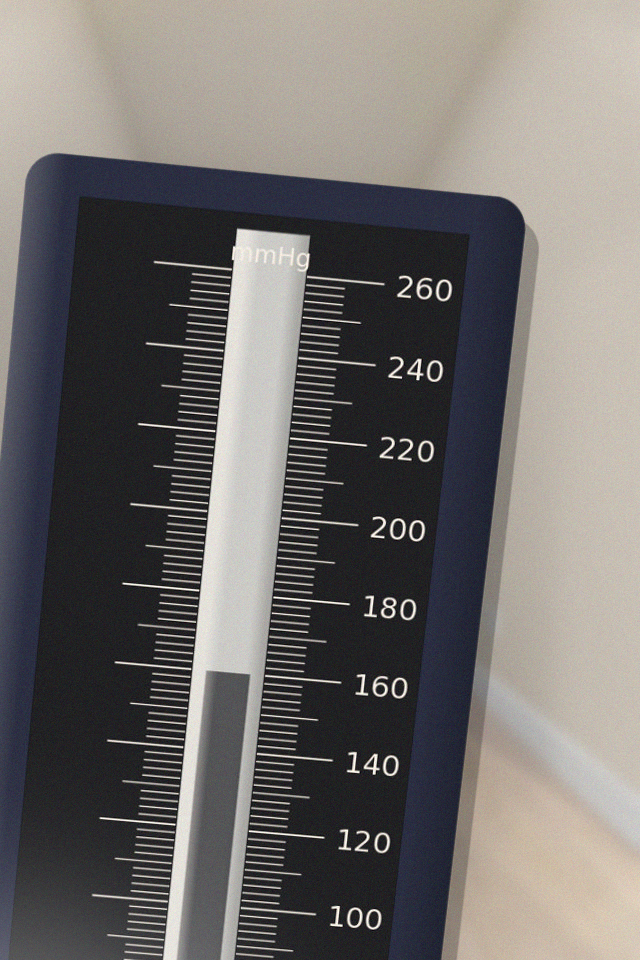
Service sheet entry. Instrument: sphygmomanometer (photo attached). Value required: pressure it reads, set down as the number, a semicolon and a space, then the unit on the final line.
160; mmHg
